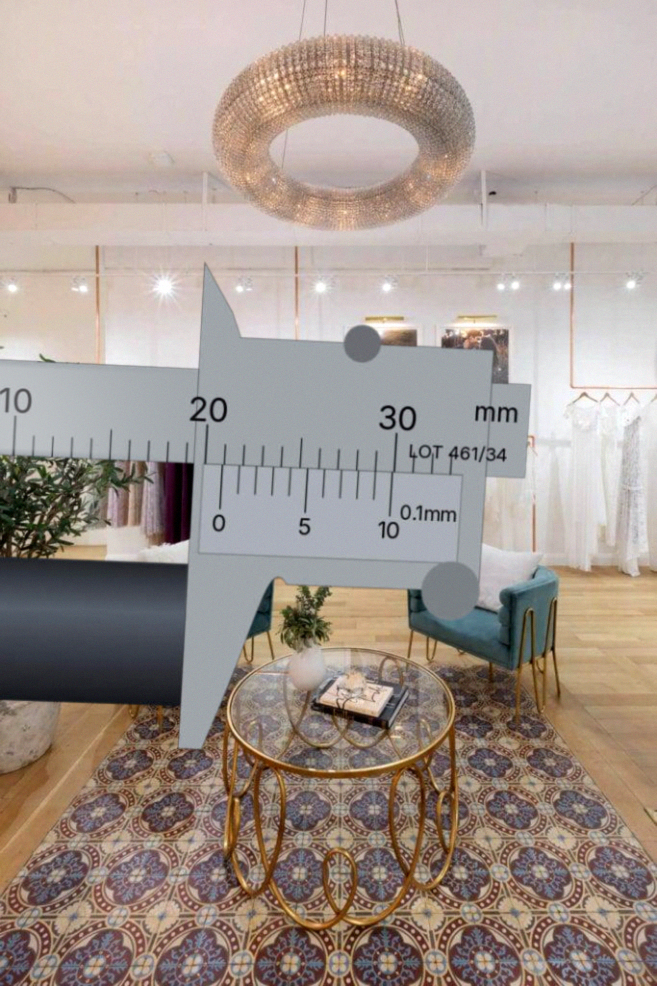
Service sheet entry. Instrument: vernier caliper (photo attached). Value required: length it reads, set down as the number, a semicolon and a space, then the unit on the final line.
20.9; mm
